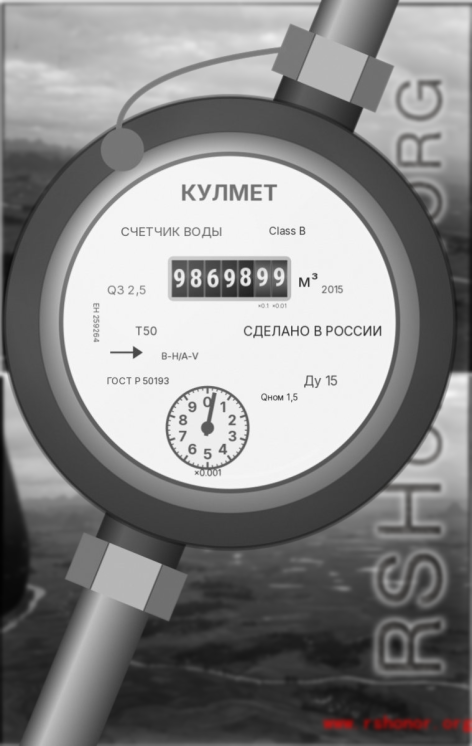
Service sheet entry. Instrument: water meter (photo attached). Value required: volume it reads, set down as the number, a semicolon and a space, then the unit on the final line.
98698.990; m³
